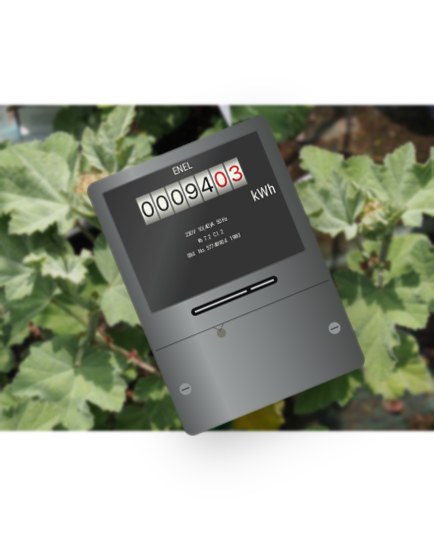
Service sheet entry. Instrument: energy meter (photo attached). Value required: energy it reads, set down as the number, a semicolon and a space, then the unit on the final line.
94.03; kWh
